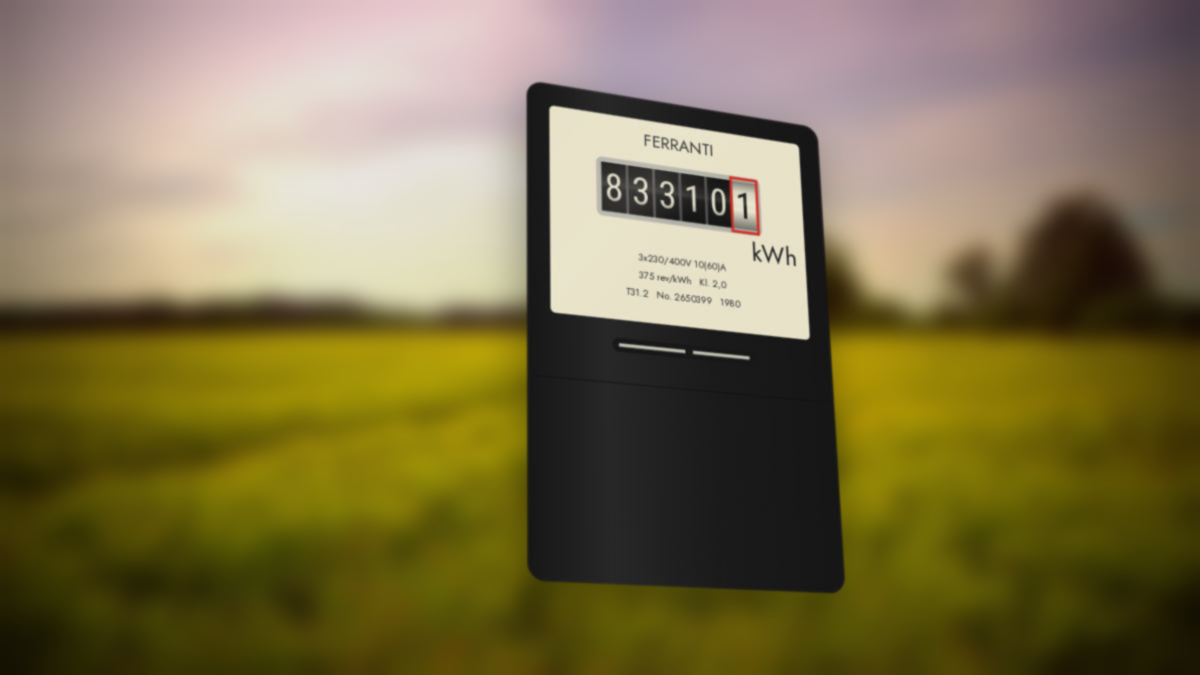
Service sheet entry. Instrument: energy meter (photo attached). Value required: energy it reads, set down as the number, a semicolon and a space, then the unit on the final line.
83310.1; kWh
